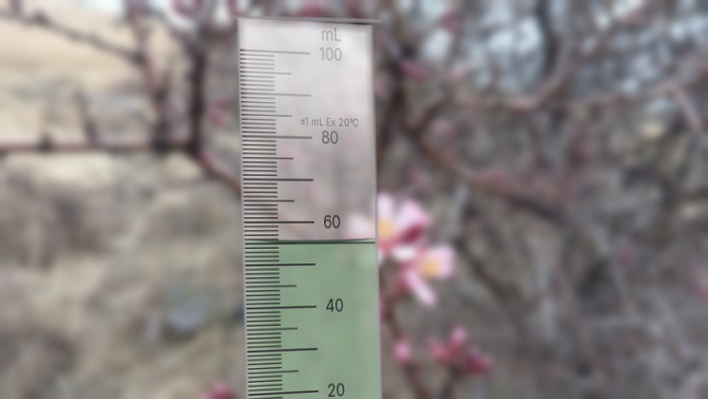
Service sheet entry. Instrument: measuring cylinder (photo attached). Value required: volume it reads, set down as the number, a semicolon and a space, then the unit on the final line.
55; mL
